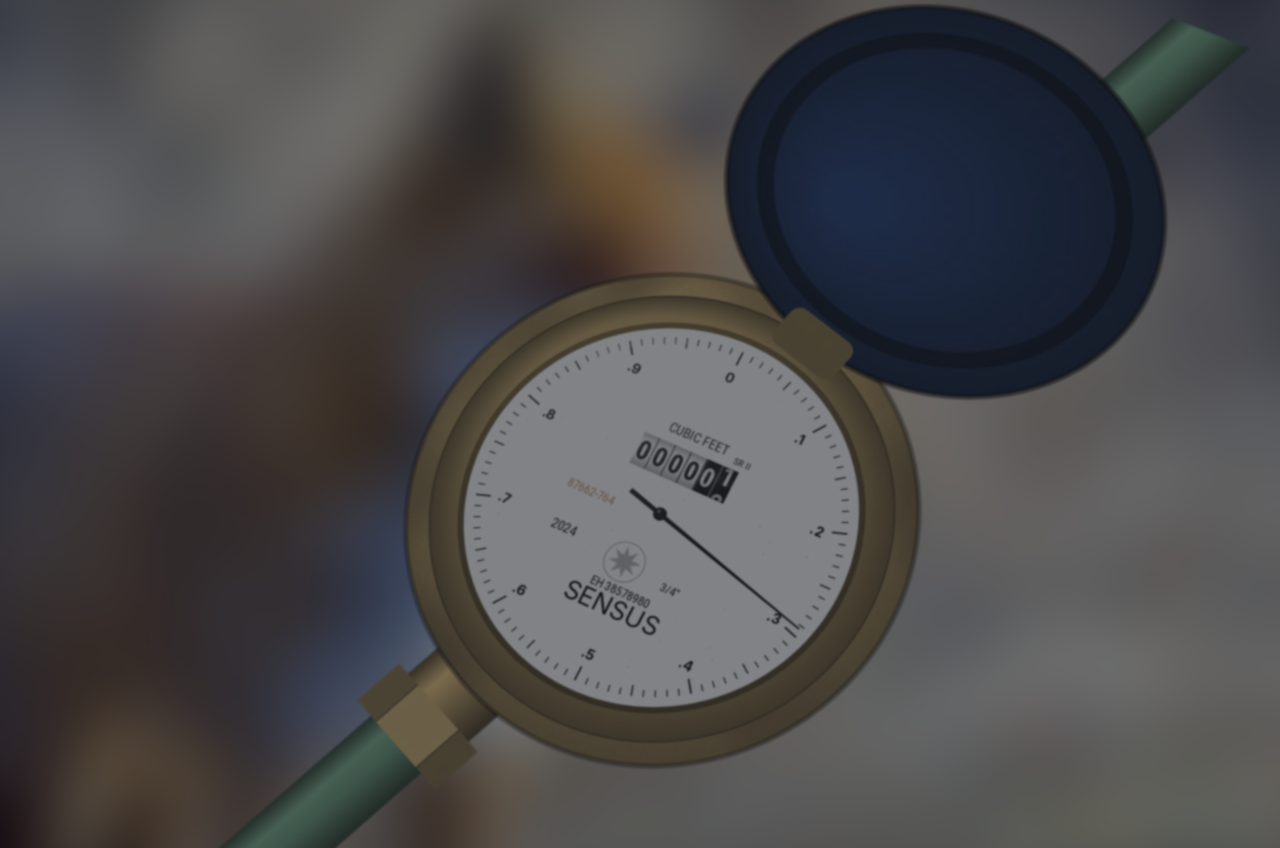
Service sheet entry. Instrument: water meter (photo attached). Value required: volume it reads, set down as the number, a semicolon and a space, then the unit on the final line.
1.29; ft³
